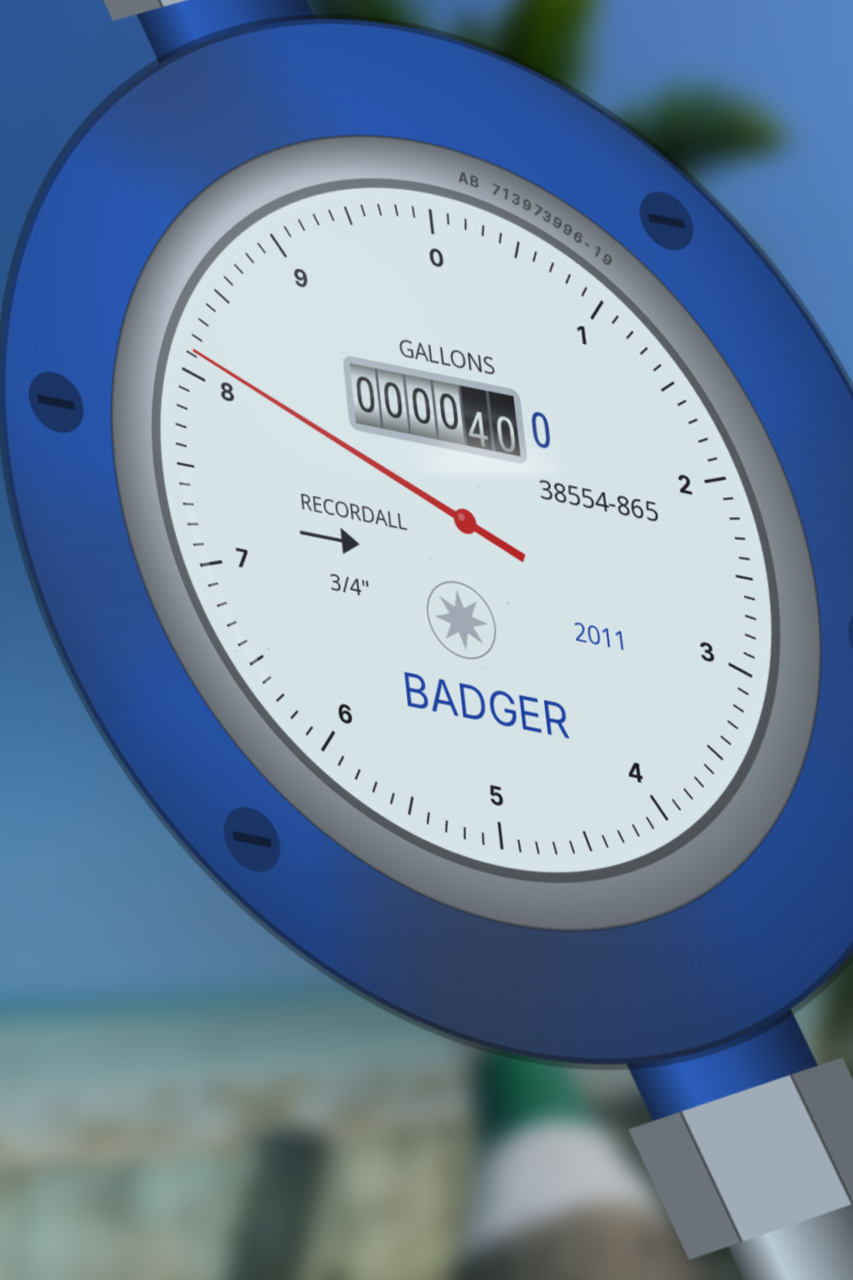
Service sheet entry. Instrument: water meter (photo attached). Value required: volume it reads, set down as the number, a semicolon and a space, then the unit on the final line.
398.1; gal
